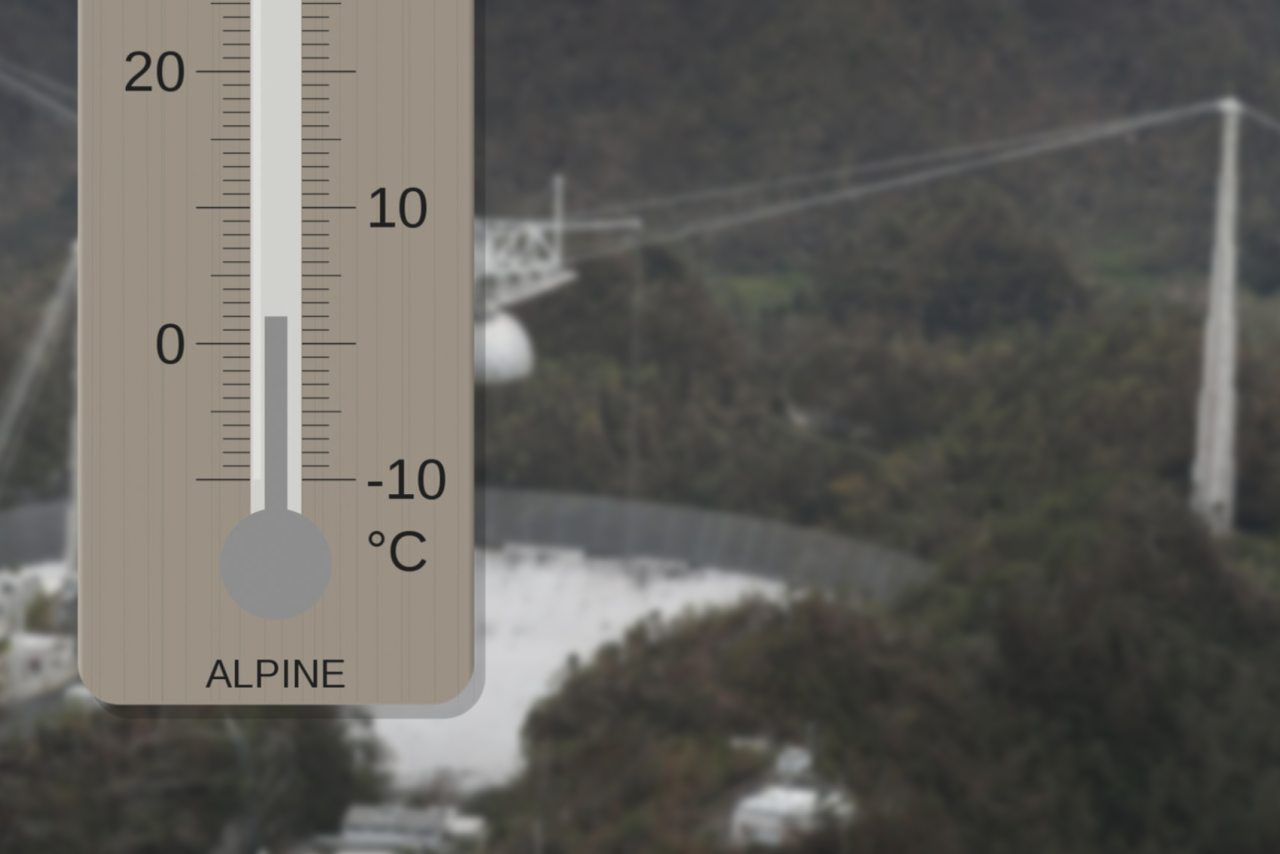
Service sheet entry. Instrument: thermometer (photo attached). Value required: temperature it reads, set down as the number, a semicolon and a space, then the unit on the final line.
2; °C
